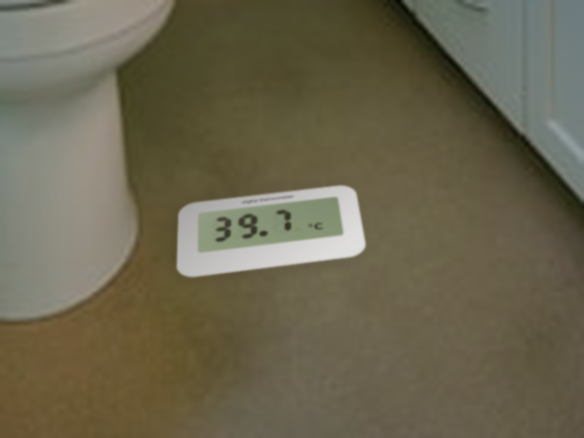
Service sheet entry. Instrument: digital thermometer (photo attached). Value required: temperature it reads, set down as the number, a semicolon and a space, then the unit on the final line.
39.7; °C
